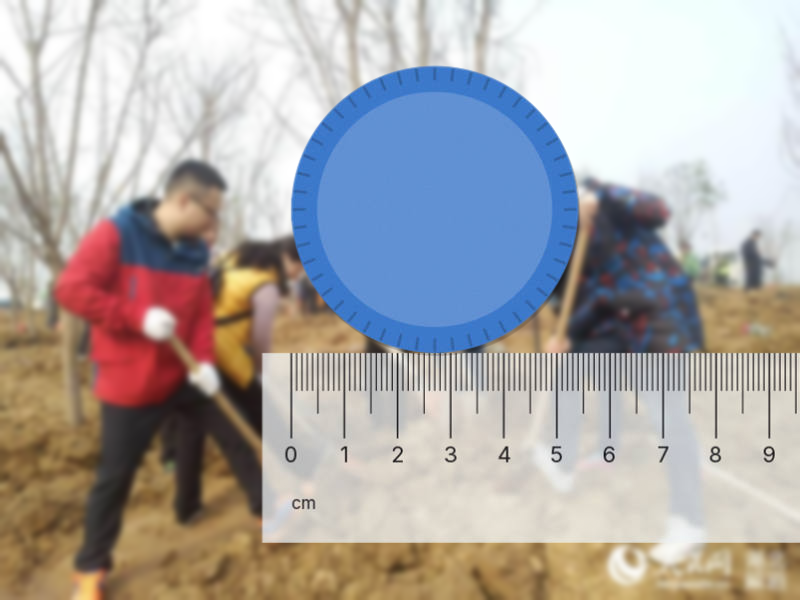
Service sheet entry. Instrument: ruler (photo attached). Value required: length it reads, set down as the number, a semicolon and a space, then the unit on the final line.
5.4; cm
